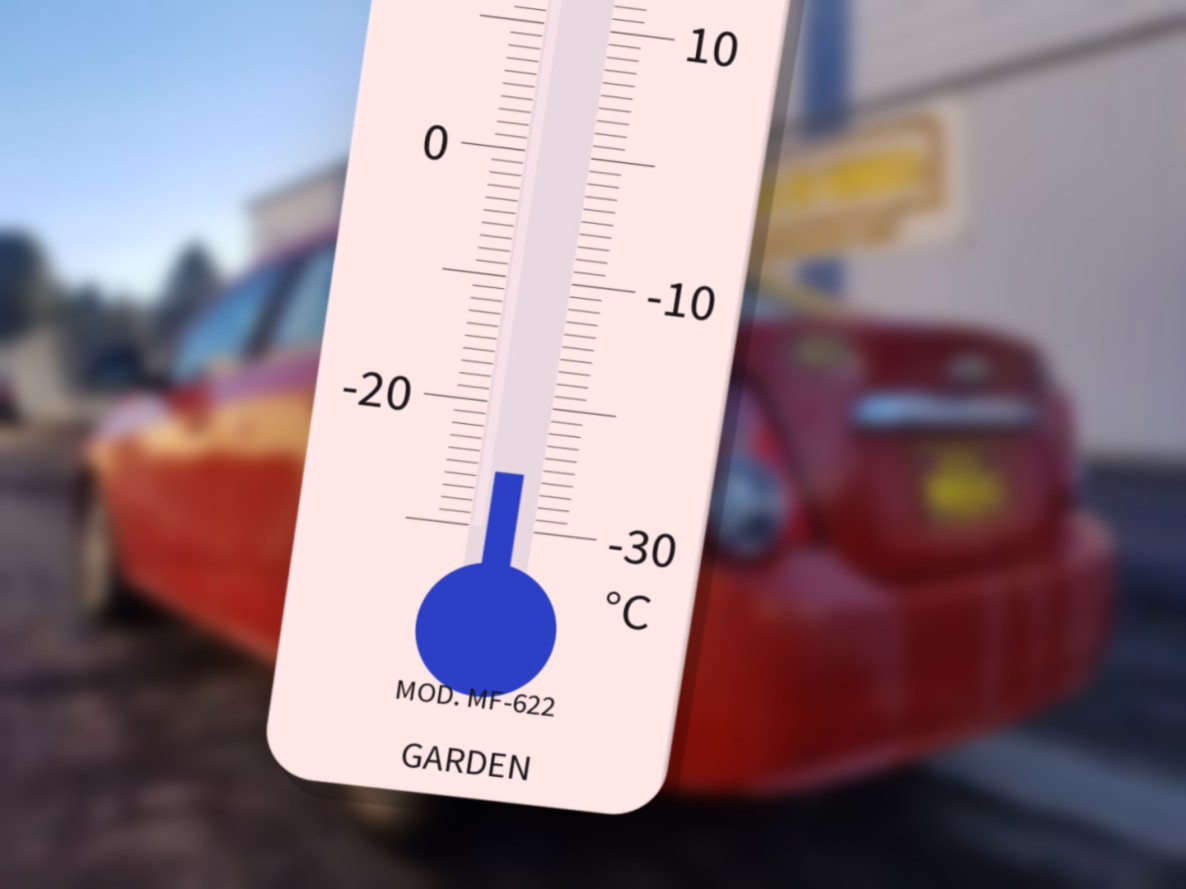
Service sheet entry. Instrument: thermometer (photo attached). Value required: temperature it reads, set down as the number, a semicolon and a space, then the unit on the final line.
-25.5; °C
